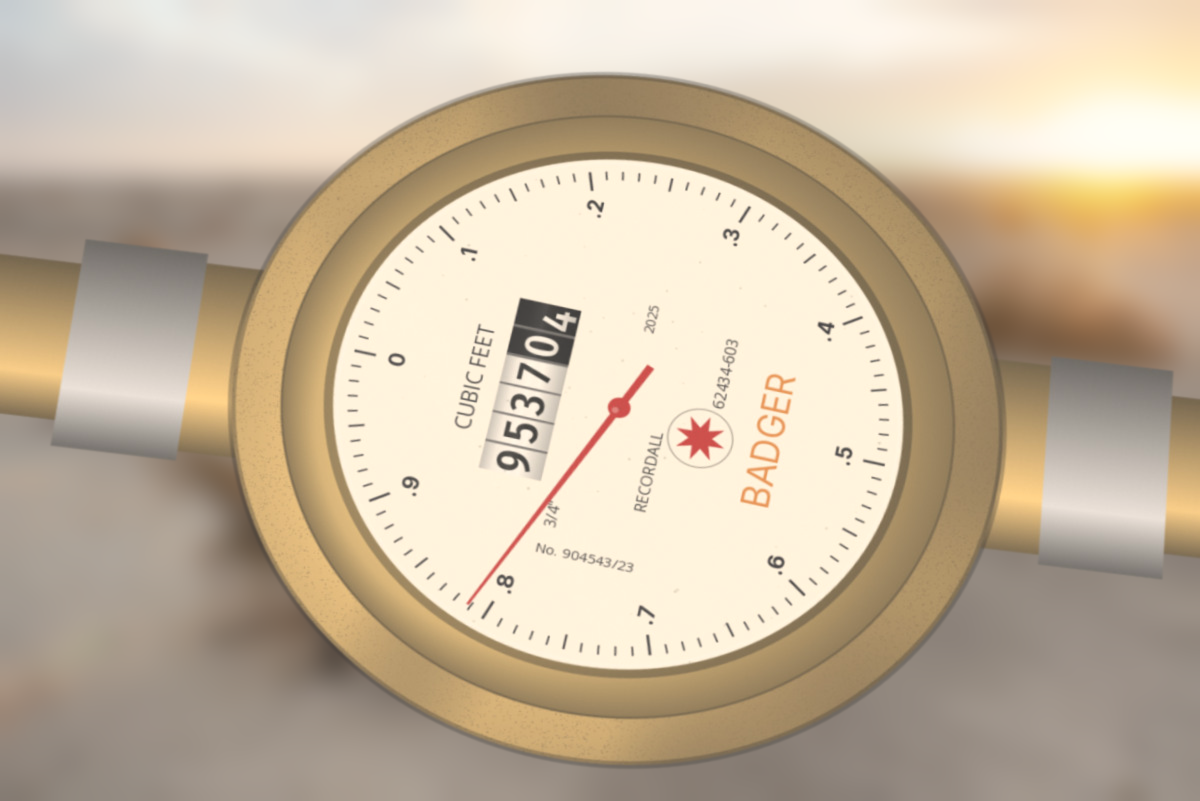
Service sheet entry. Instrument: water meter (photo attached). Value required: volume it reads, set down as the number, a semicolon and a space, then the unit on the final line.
953703.81; ft³
